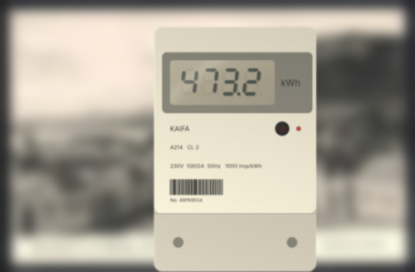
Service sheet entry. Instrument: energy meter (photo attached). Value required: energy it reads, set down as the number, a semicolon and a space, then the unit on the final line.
473.2; kWh
